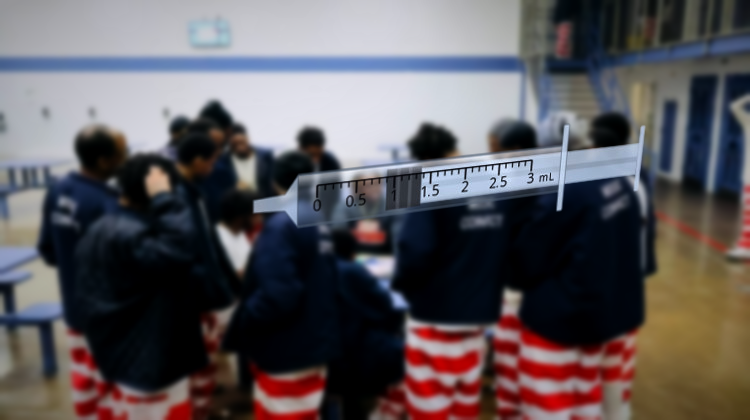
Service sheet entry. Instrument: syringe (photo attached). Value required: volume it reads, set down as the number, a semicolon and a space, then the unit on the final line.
0.9; mL
